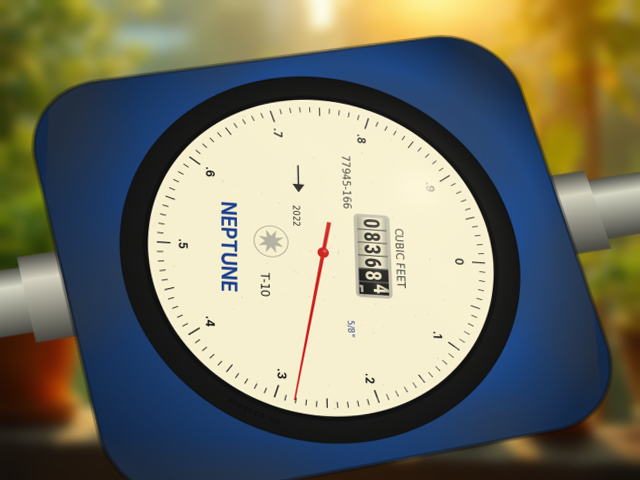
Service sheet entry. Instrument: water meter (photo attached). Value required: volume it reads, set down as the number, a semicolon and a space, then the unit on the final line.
83684.28; ft³
